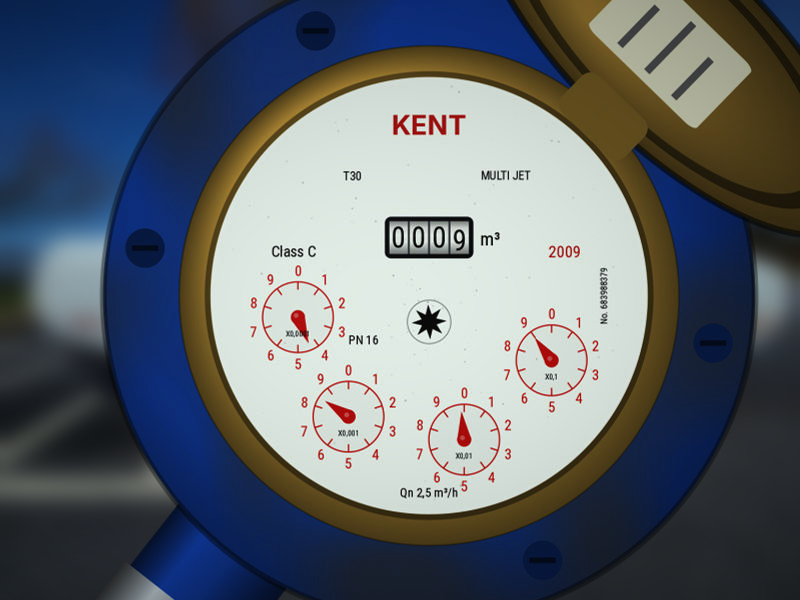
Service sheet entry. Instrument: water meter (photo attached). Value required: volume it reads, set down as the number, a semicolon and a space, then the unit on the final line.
8.8984; m³
